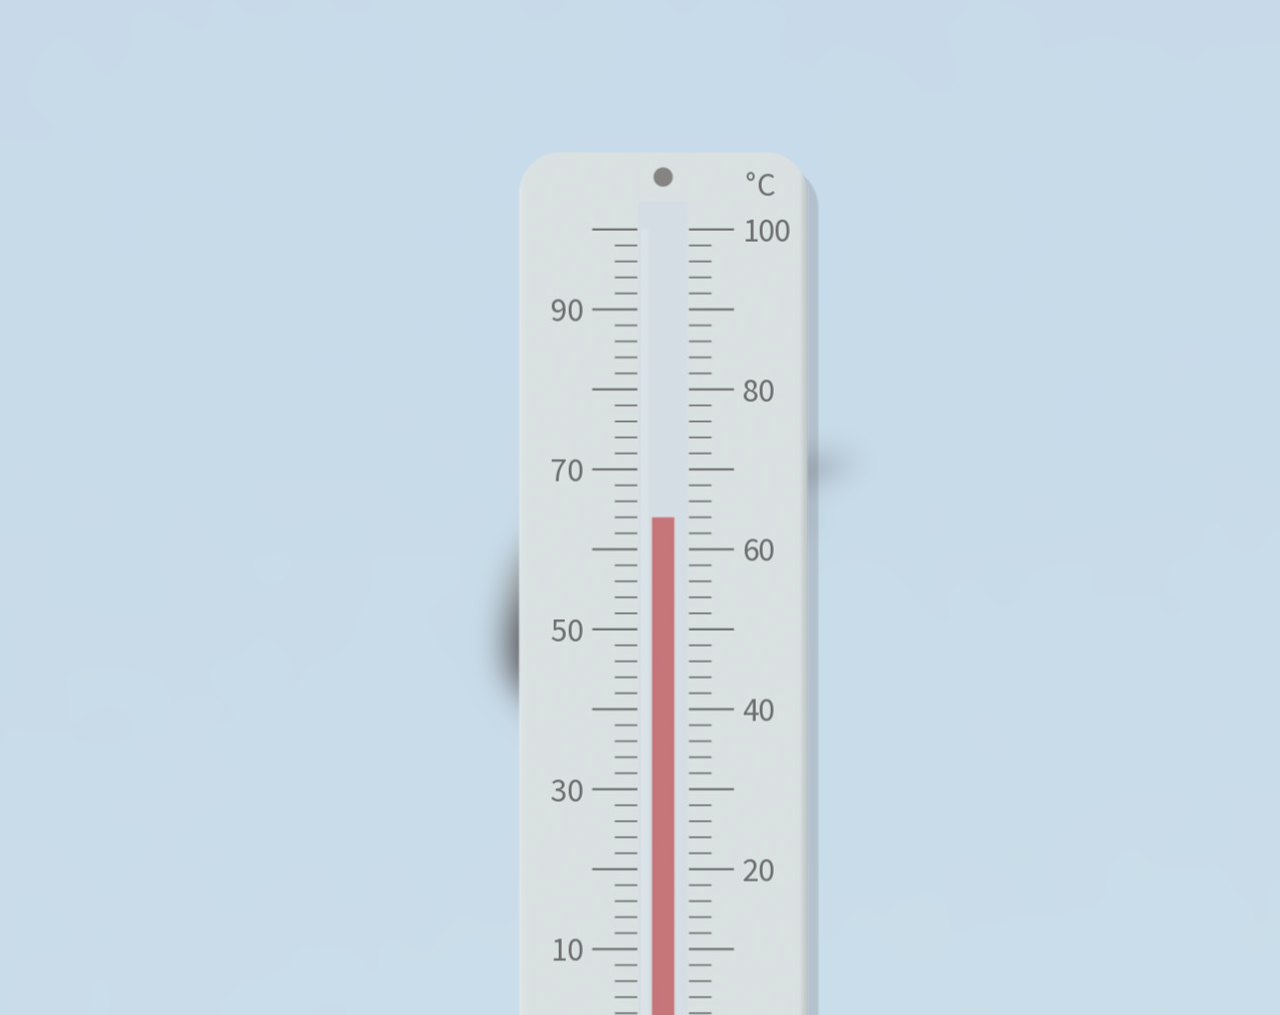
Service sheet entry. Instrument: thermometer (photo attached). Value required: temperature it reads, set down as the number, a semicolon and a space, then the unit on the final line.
64; °C
